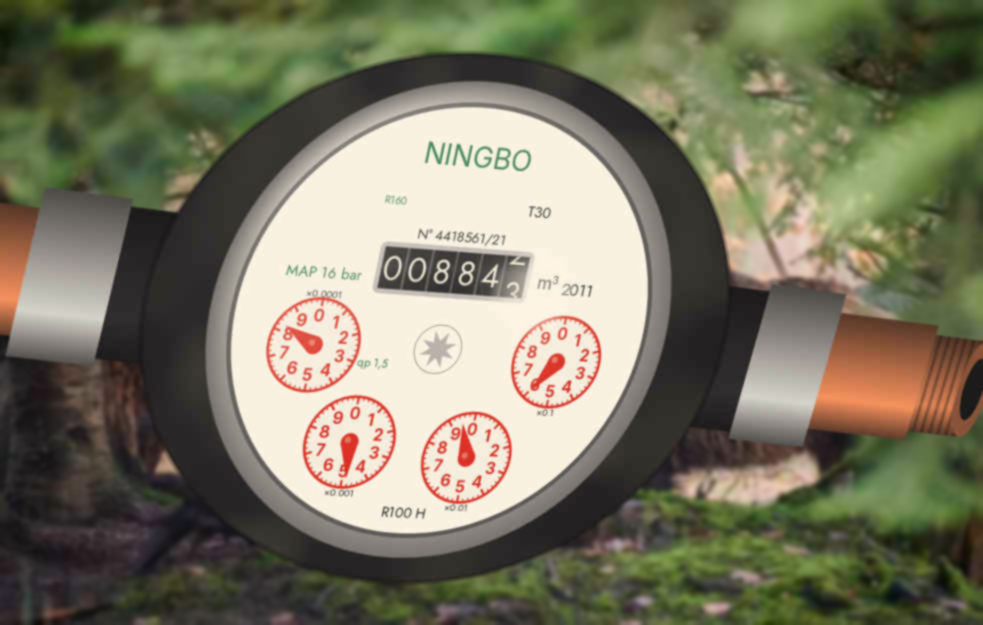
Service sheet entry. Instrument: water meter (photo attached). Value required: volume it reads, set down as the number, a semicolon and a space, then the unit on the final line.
8842.5948; m³
